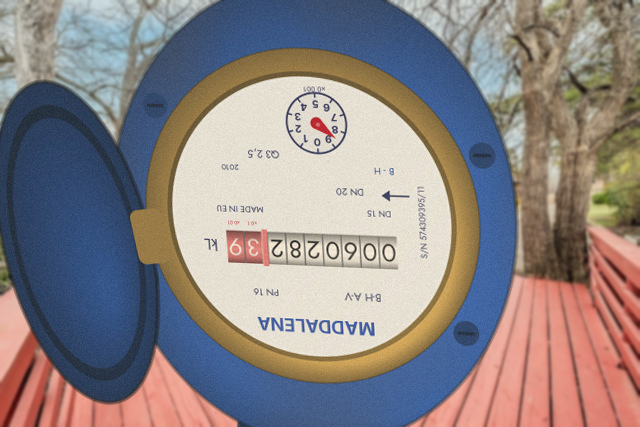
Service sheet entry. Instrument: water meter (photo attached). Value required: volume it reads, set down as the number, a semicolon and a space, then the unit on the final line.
60282.398; kL
